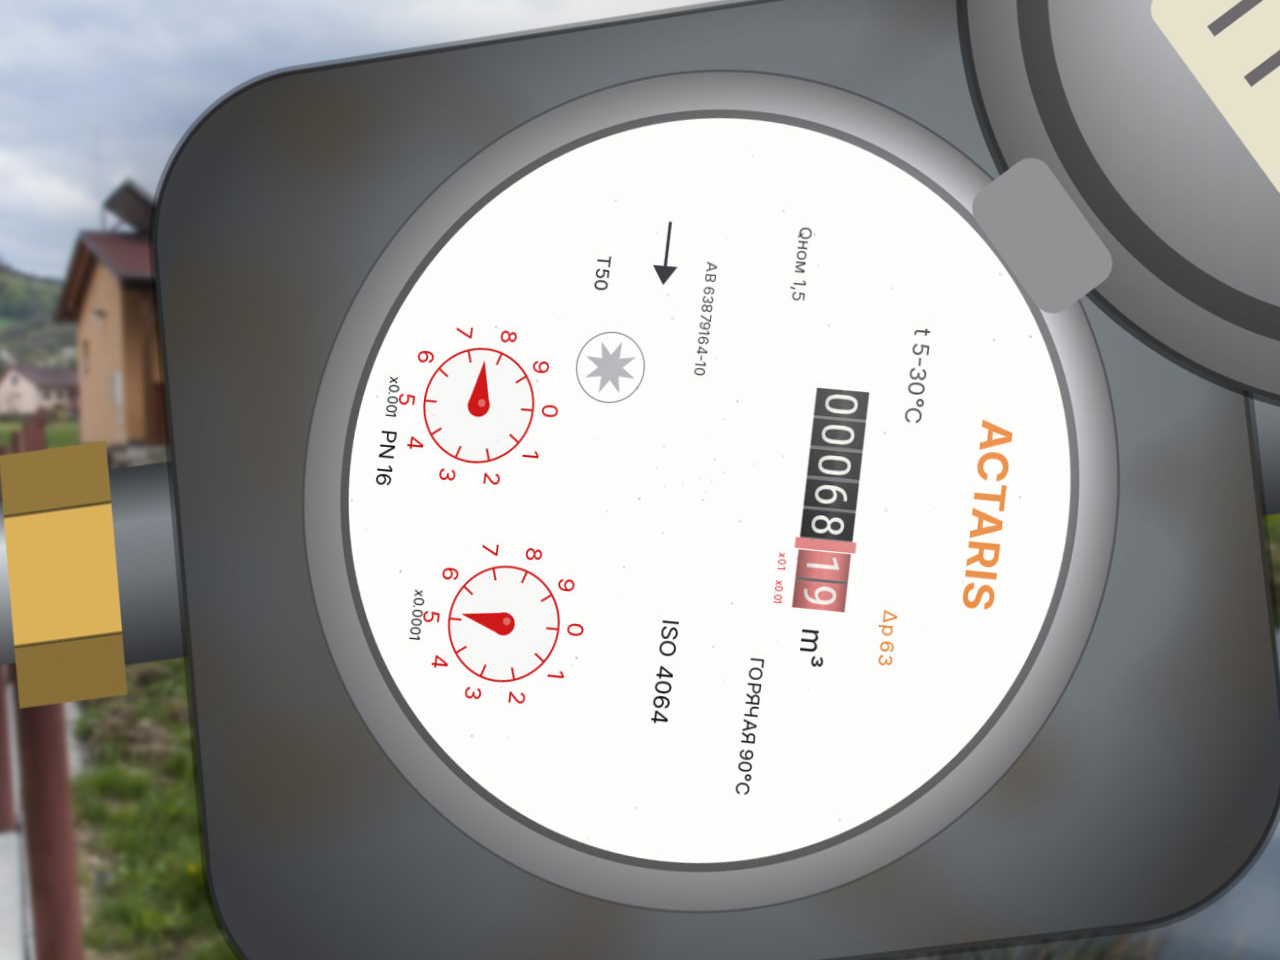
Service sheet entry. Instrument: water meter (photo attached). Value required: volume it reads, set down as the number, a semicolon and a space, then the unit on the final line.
68.1975; m³
